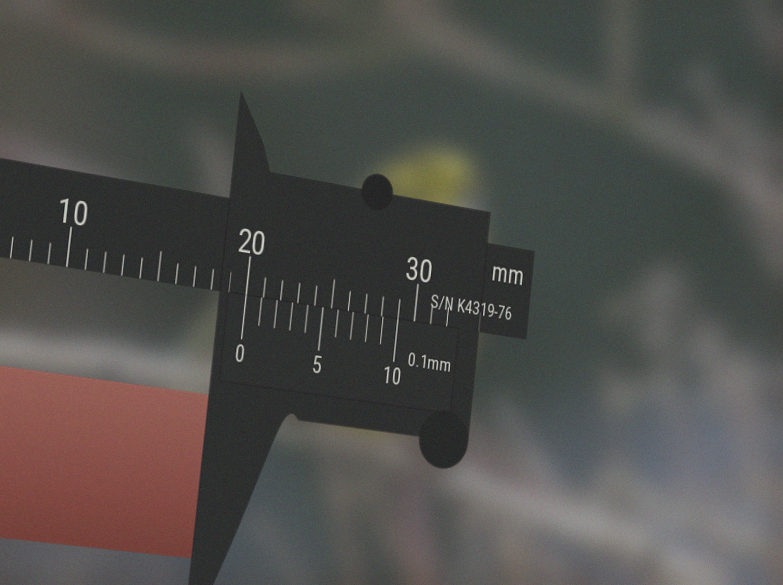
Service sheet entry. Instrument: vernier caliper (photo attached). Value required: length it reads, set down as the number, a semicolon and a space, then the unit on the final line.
20.0; mm
